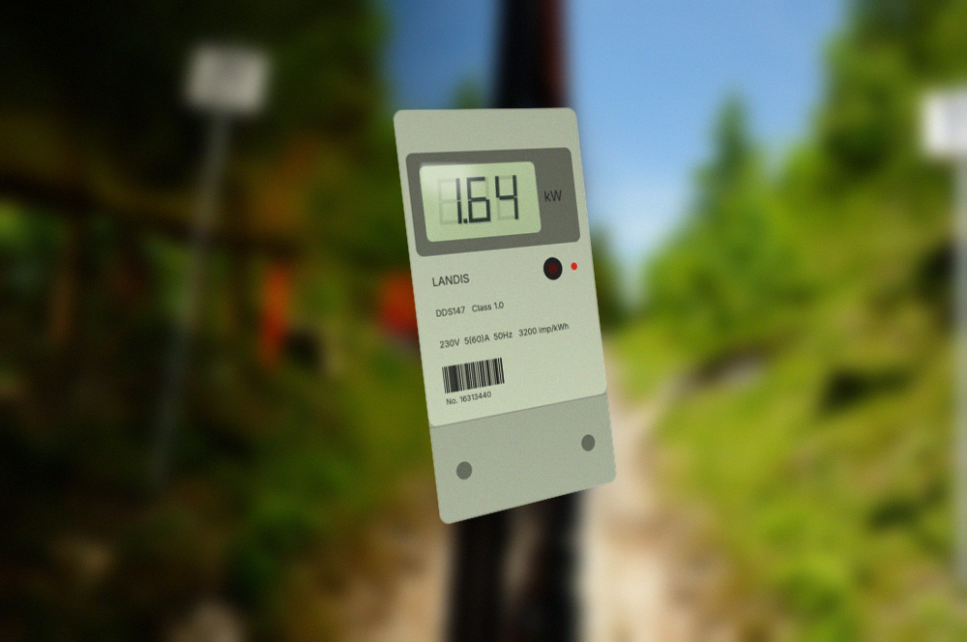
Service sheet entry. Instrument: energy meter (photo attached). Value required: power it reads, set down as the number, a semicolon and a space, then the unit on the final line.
1.64; kW
